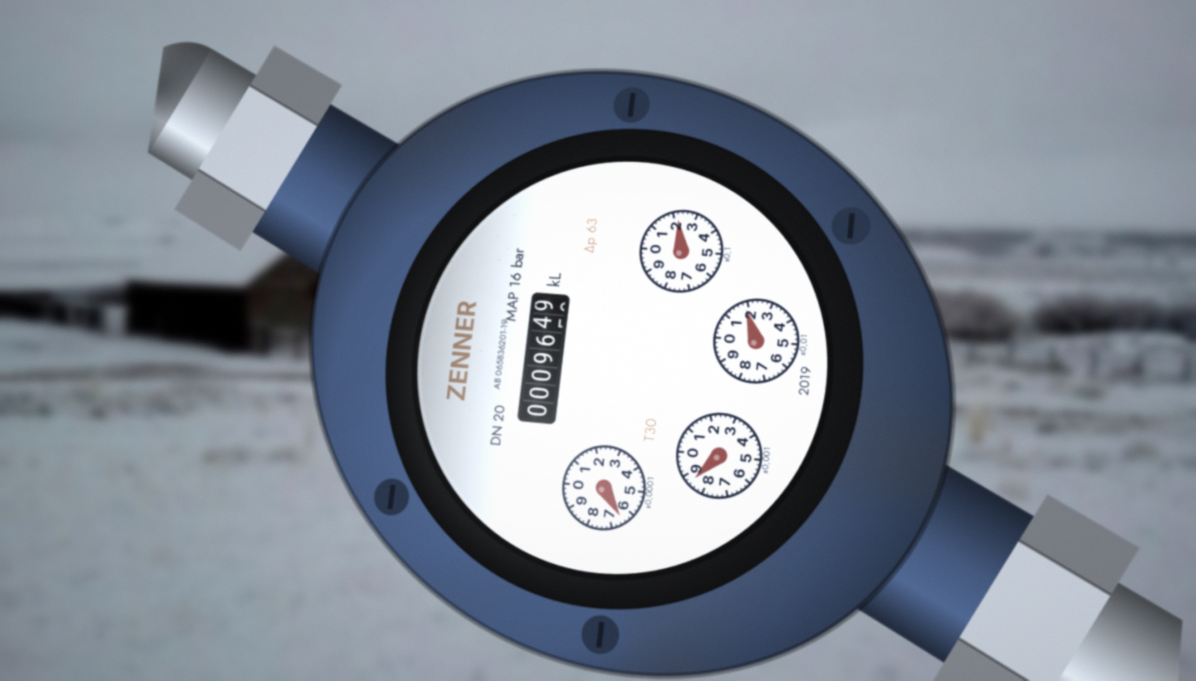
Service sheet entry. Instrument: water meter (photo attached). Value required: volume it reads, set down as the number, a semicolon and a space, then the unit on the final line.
9649.2186; kL
